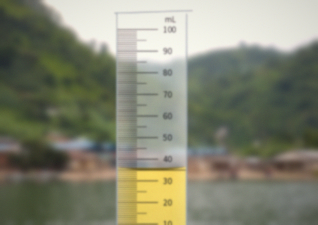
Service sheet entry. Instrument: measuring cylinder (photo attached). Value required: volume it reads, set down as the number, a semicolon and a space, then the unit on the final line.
35; mL
